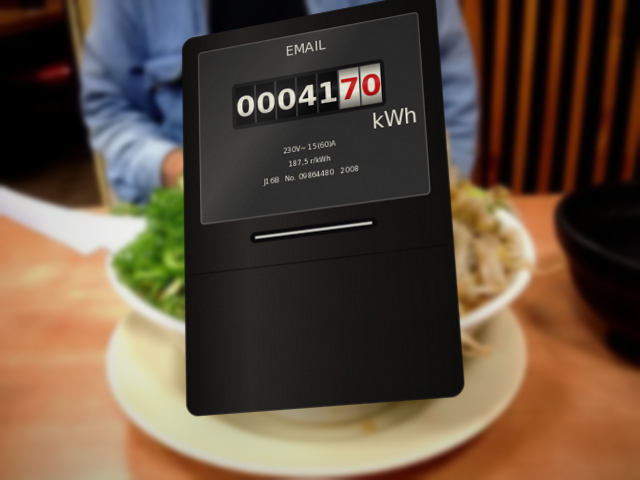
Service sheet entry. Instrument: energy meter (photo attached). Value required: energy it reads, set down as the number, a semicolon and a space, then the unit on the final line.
41.70; kWh
